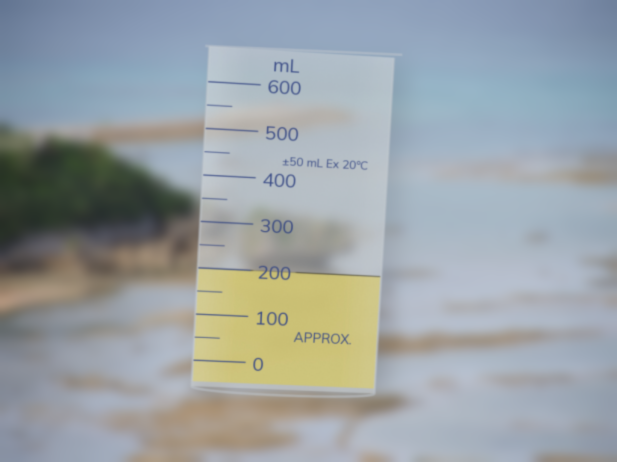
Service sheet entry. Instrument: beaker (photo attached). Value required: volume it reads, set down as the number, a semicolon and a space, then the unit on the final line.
200; mL
